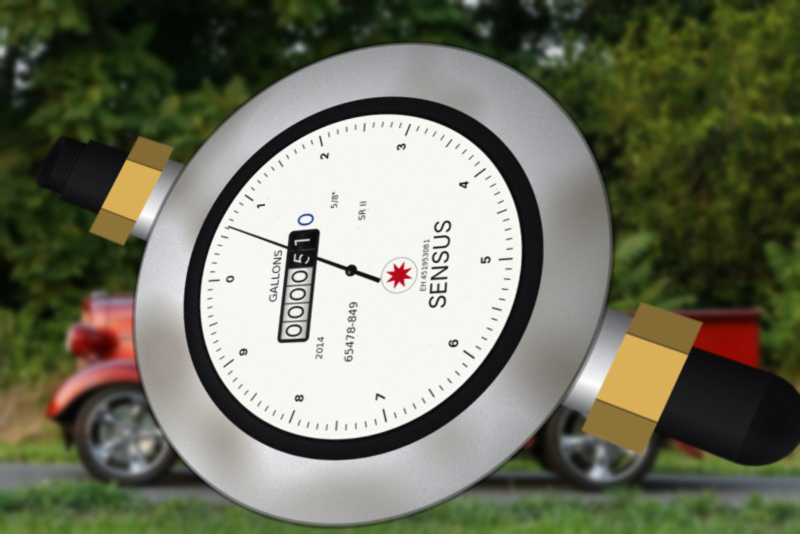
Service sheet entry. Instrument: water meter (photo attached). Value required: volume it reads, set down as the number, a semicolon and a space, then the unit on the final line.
510.6; gal
